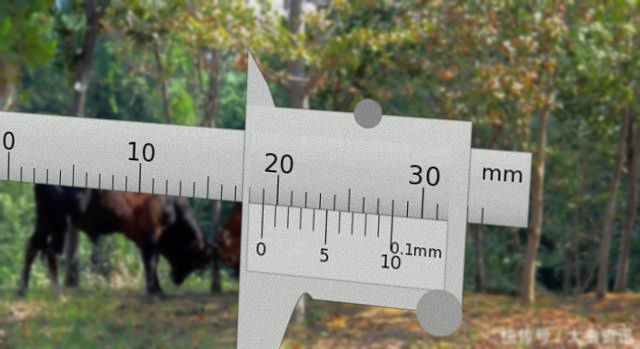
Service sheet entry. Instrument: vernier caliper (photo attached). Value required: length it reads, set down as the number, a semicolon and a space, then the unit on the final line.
19.0; mm
